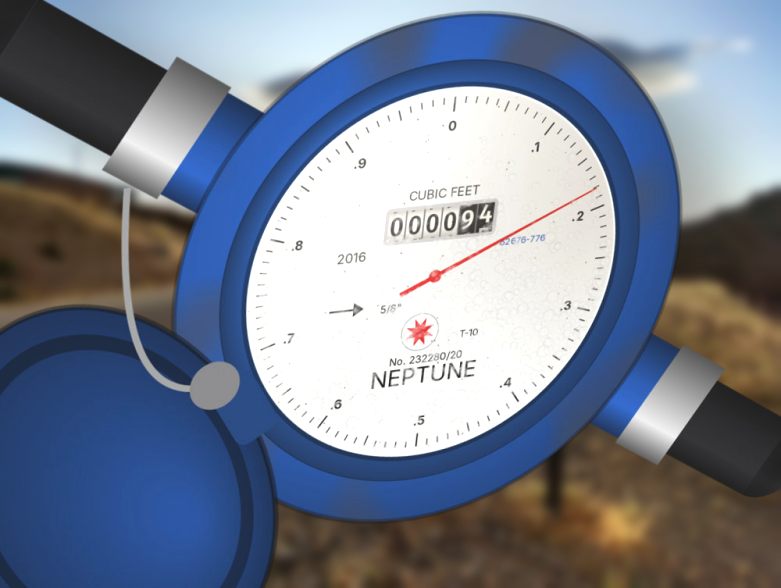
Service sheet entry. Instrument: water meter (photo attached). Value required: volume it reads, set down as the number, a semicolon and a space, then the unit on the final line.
94.18; ft³
